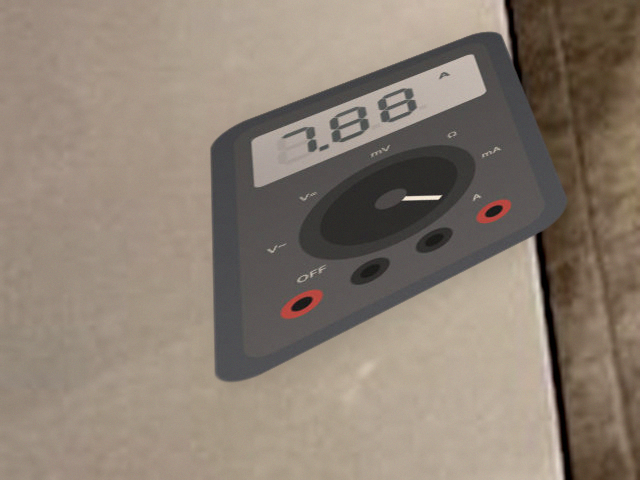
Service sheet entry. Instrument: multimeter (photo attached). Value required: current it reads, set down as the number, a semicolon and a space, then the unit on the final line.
7.88; A
